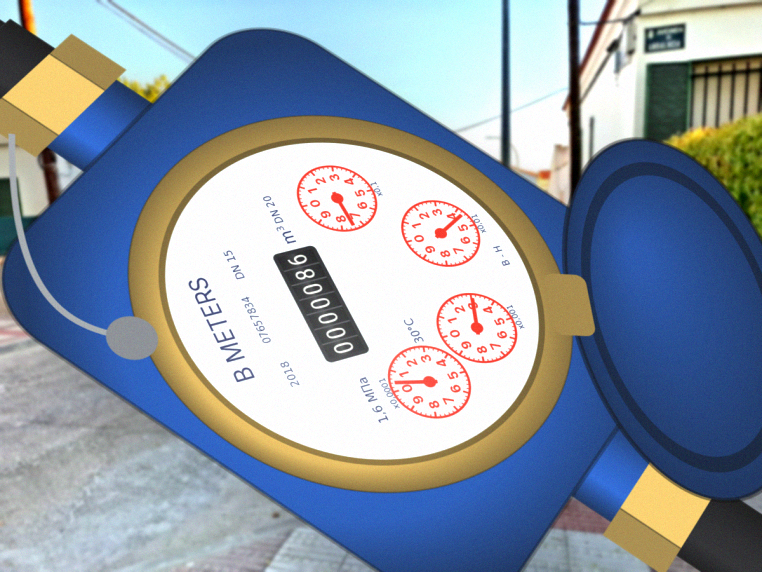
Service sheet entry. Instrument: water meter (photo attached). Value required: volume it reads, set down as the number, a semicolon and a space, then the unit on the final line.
86.7430; m³
